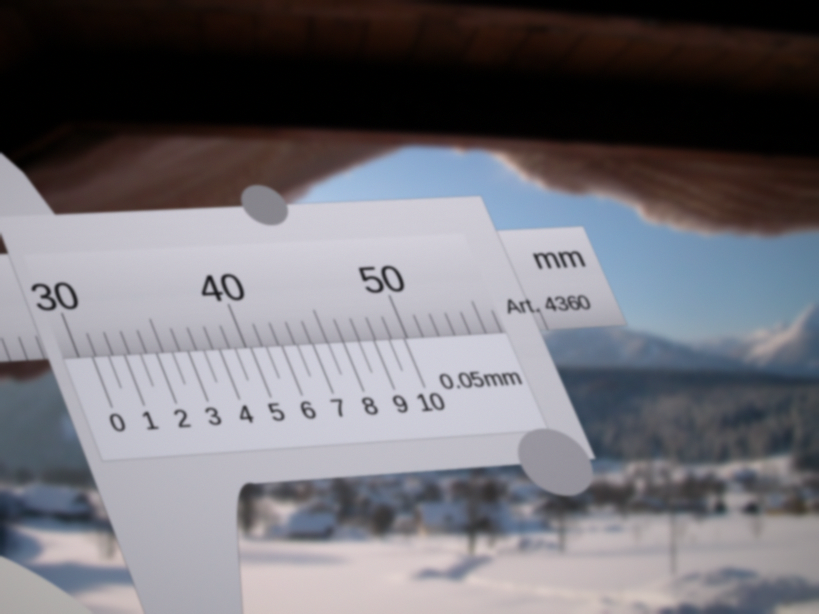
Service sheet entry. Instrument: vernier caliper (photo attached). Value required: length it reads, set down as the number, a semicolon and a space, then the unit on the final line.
30.8; mm
